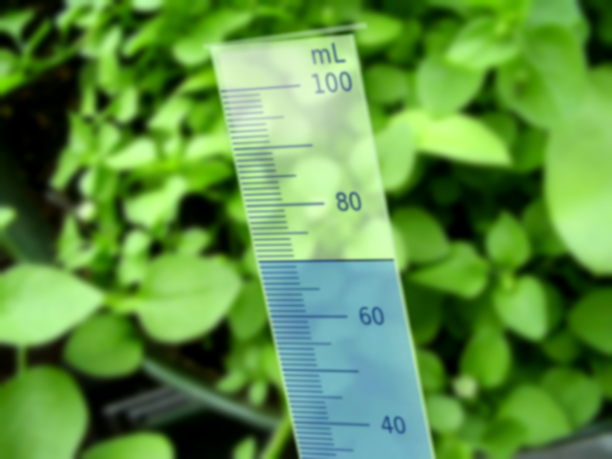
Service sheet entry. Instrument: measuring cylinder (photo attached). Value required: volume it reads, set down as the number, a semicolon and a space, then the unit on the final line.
70; mL
